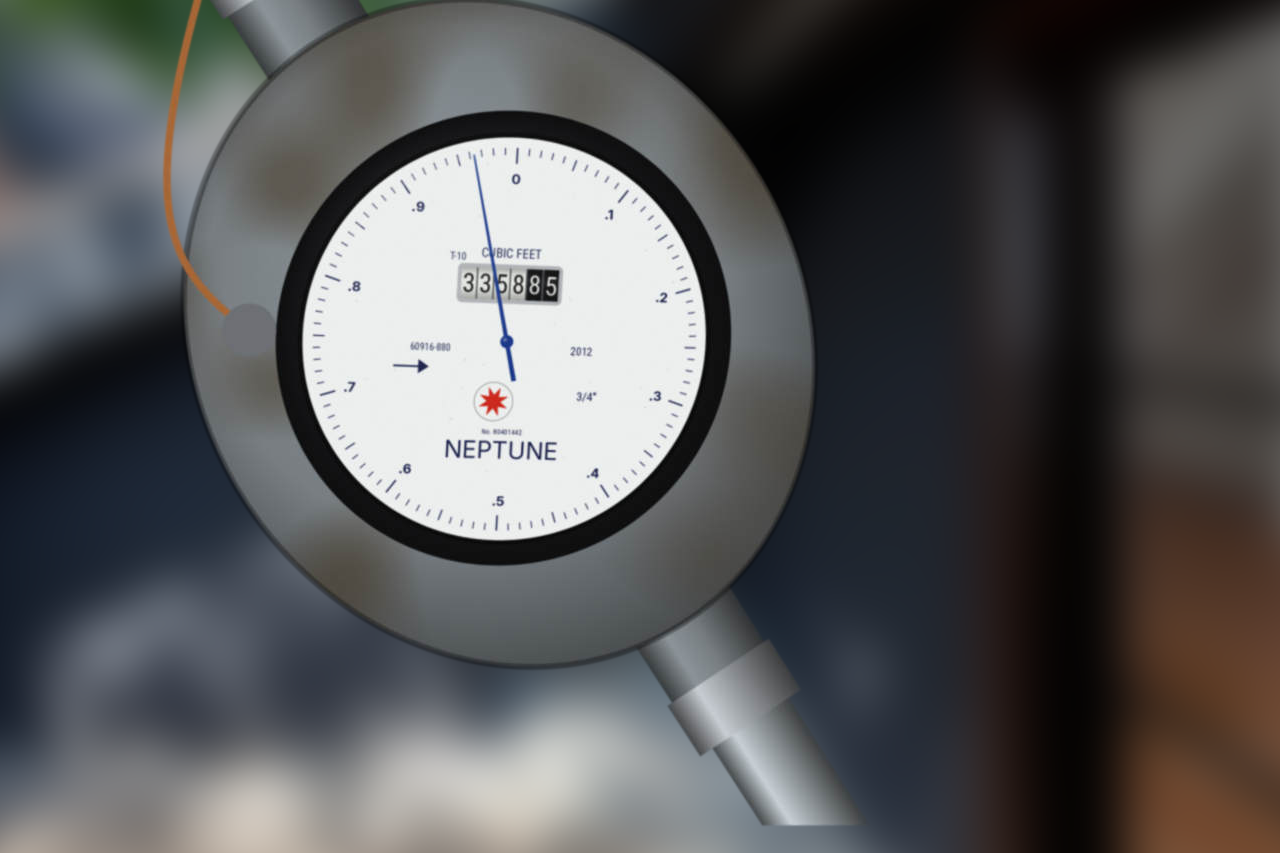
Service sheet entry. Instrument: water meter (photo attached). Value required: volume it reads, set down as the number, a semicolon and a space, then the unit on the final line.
335884.96; ft³
